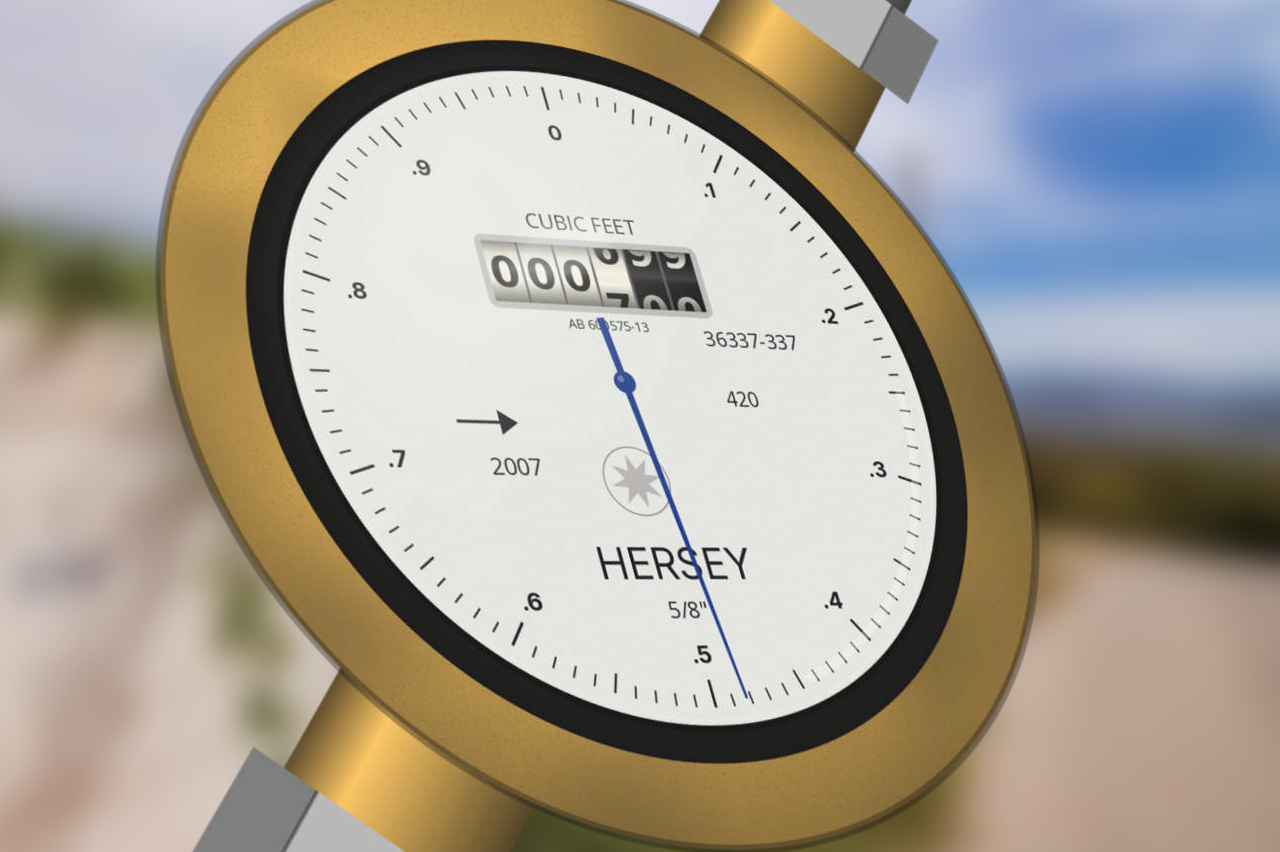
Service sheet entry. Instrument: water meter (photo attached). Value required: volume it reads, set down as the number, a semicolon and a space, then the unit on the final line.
699.48; ft³
